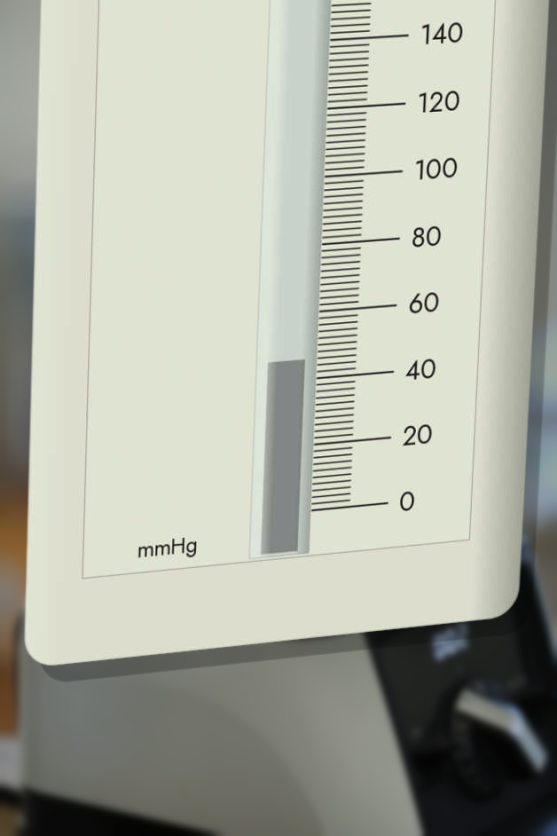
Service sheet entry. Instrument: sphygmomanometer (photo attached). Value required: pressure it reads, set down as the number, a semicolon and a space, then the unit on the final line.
46; mmHg
